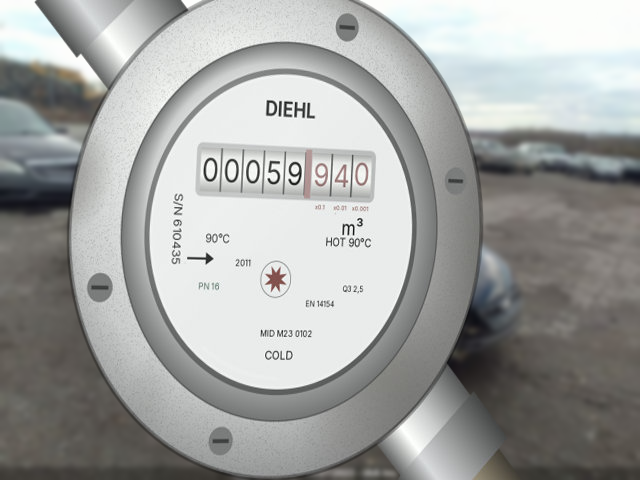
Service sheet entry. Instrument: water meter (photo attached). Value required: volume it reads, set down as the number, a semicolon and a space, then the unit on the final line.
59.940; m³
